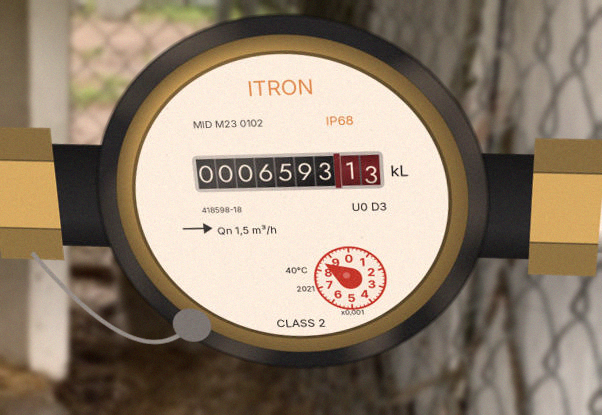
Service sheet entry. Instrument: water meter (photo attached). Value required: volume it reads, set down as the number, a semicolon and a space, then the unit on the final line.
6593.128; kL
